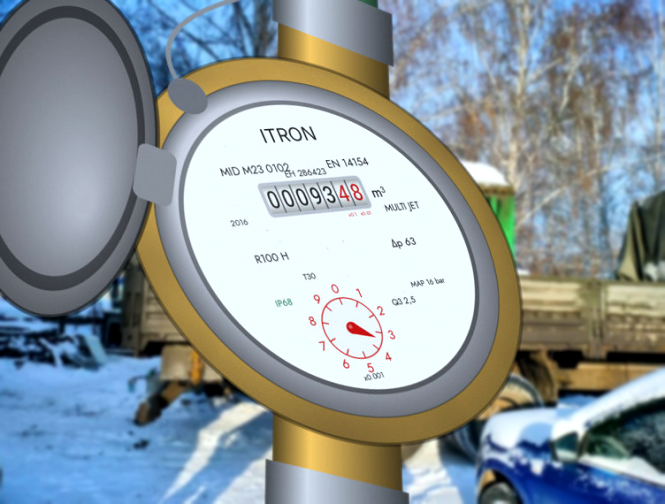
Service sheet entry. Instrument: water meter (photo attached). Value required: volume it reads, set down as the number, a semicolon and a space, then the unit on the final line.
93.483; m³
